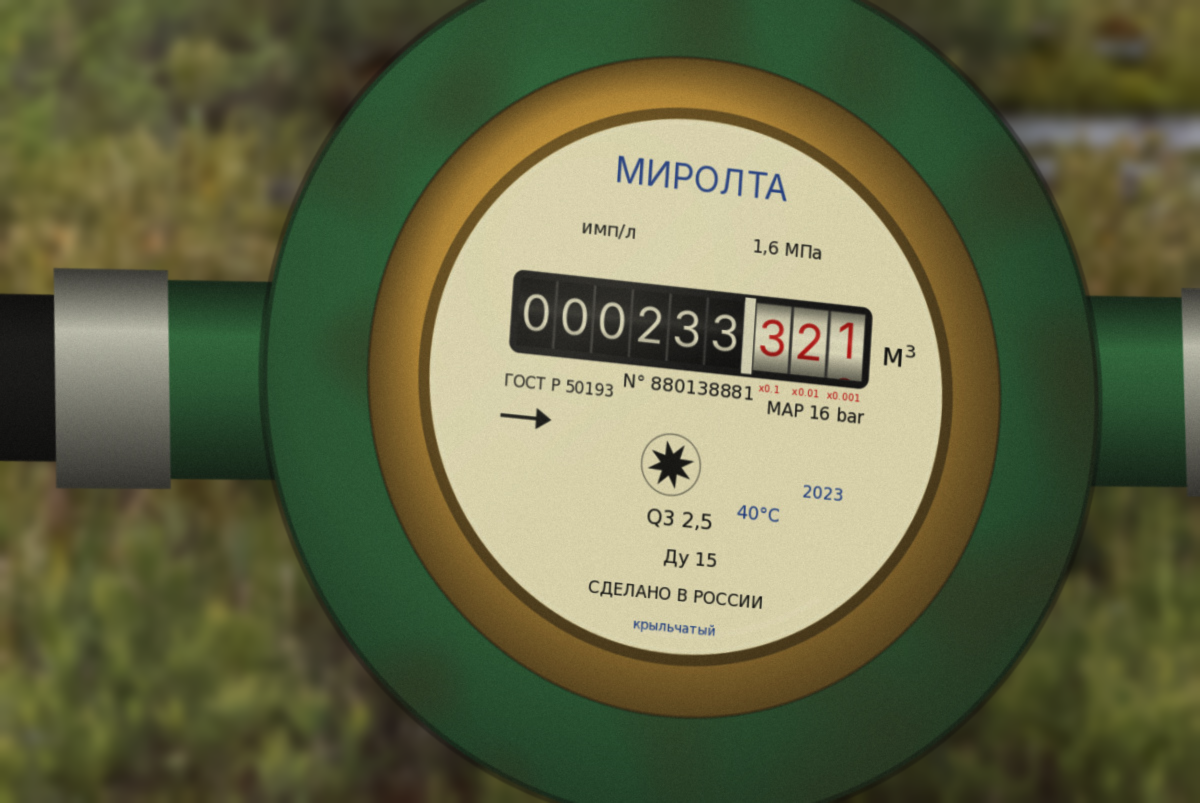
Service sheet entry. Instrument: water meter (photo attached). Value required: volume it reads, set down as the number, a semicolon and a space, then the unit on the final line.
233.321; m³
